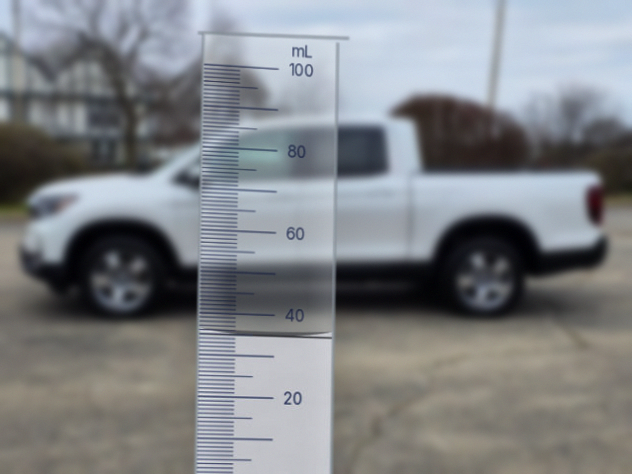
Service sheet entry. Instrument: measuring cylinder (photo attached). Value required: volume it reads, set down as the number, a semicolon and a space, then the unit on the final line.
35; mL
